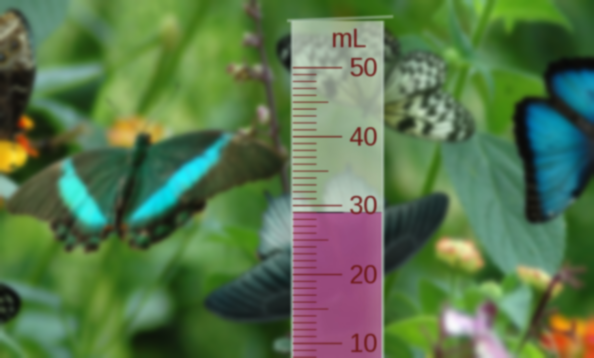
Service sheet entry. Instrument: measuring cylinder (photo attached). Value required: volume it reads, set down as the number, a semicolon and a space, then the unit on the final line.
29; mL
